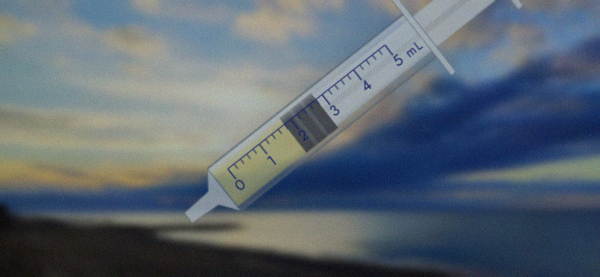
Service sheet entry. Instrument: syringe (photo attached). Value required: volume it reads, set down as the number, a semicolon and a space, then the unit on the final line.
1.8; mL
